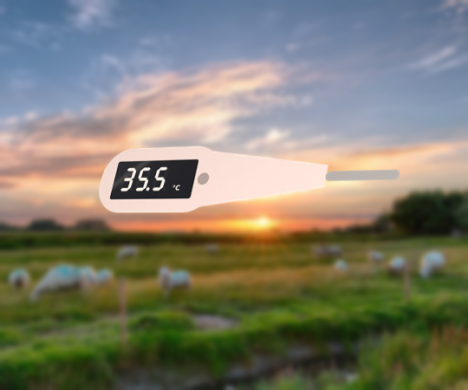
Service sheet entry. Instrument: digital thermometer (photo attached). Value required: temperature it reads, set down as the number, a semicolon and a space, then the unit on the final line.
35.5; °C
